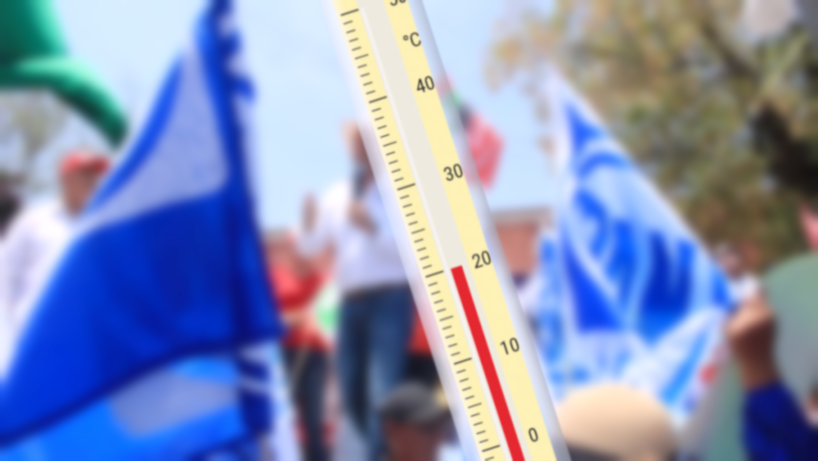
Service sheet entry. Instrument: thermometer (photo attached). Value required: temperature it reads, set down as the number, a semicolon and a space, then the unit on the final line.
20; °C
